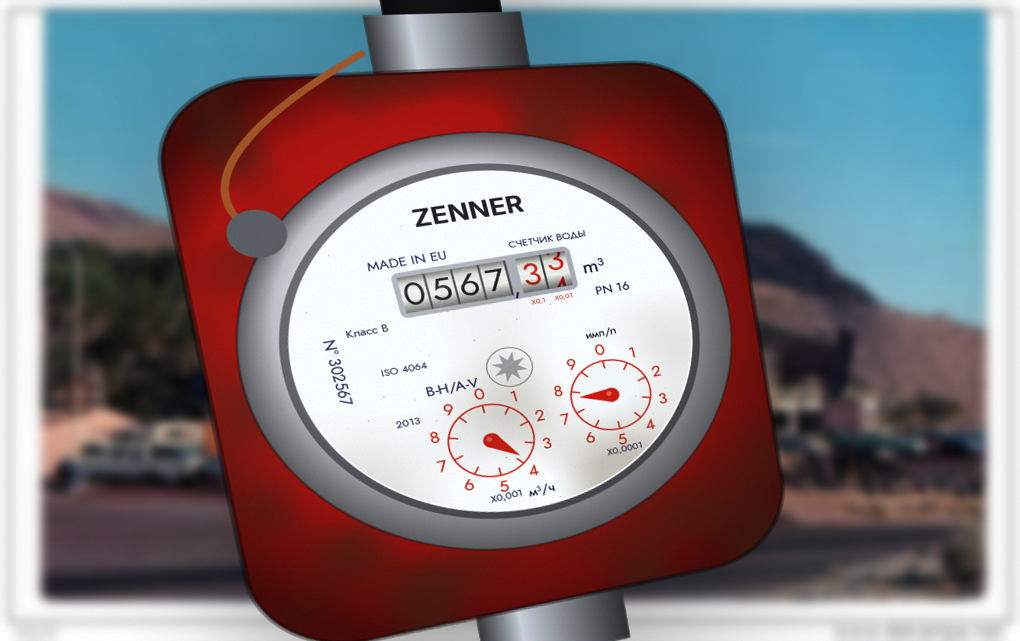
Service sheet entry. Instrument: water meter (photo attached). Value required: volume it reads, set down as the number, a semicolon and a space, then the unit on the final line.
567.3337; m³
